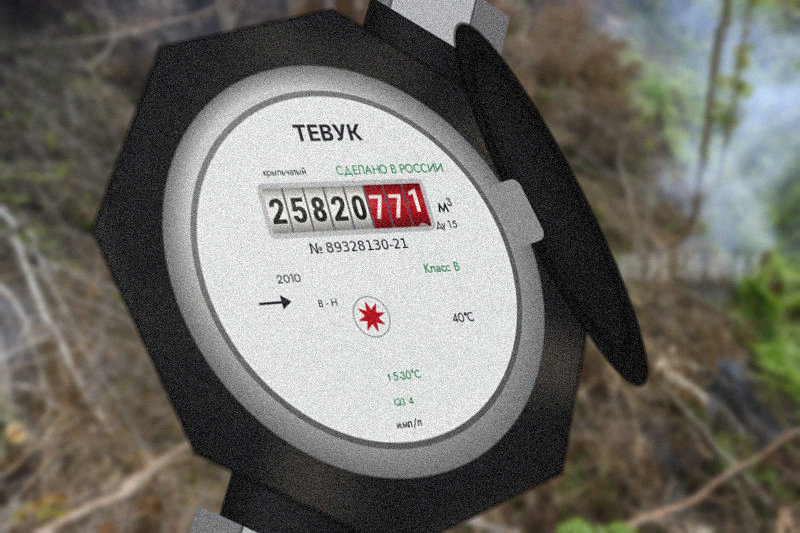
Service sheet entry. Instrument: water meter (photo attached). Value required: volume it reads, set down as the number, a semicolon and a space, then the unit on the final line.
25820.771; m³
